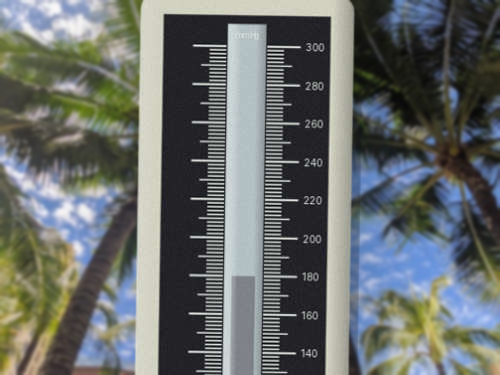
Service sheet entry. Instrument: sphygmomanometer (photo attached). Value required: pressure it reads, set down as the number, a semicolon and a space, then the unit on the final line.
180; mmHg
